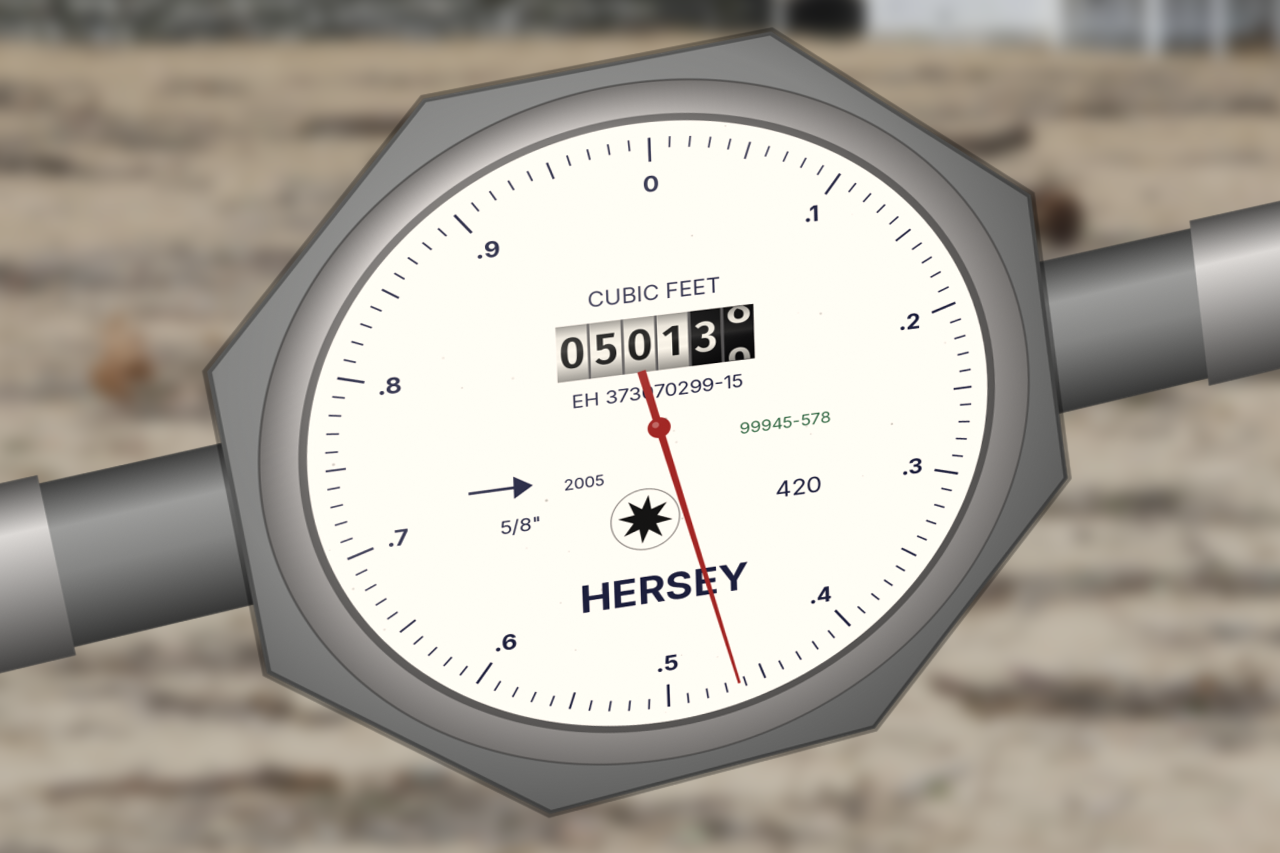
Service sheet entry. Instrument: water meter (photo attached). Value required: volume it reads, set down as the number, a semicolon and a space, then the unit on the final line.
50138.46; ft³
